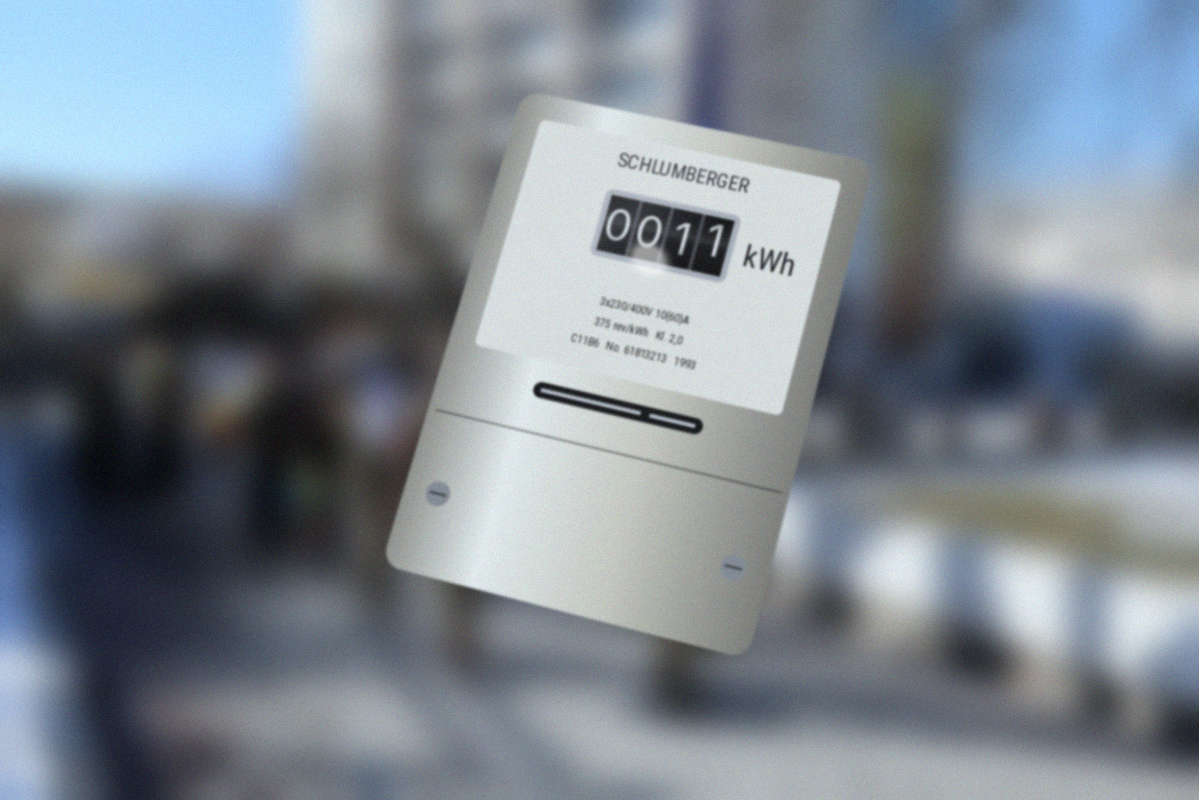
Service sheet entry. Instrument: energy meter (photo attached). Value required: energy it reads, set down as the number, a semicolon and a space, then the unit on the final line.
11; kWh
